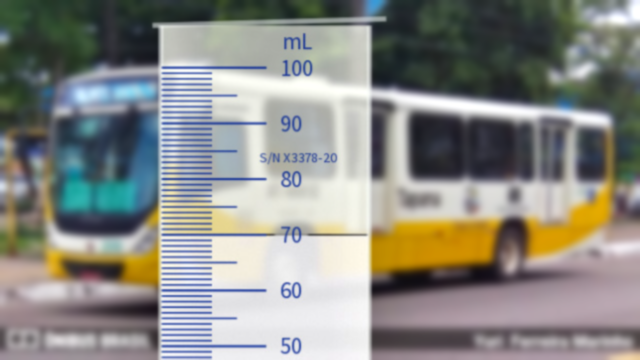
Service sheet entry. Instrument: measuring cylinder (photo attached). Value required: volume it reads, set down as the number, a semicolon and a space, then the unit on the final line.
70; mL
